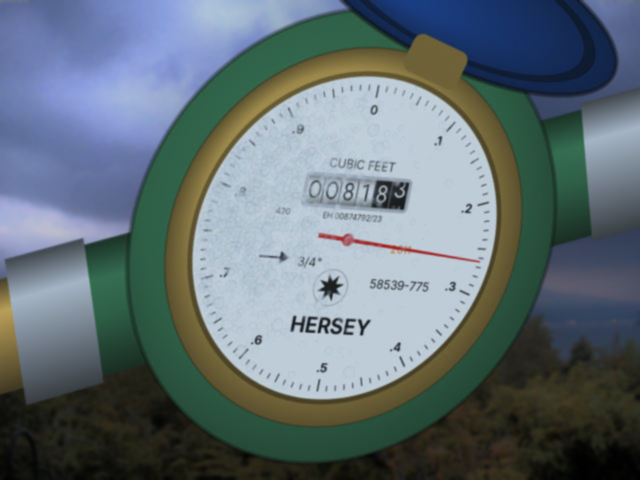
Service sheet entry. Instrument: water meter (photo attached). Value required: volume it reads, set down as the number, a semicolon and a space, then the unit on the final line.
8183.26; ft³
